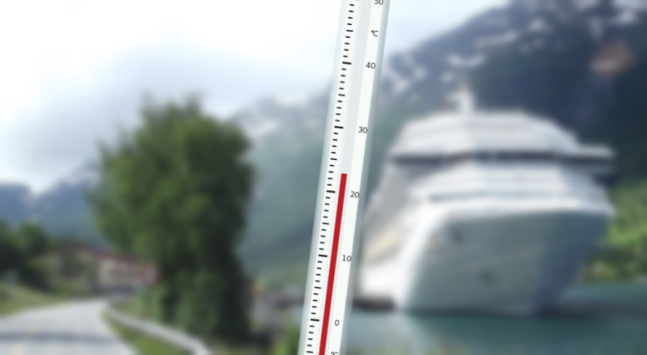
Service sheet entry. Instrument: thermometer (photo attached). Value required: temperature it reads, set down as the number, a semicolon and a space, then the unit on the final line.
23; °C
